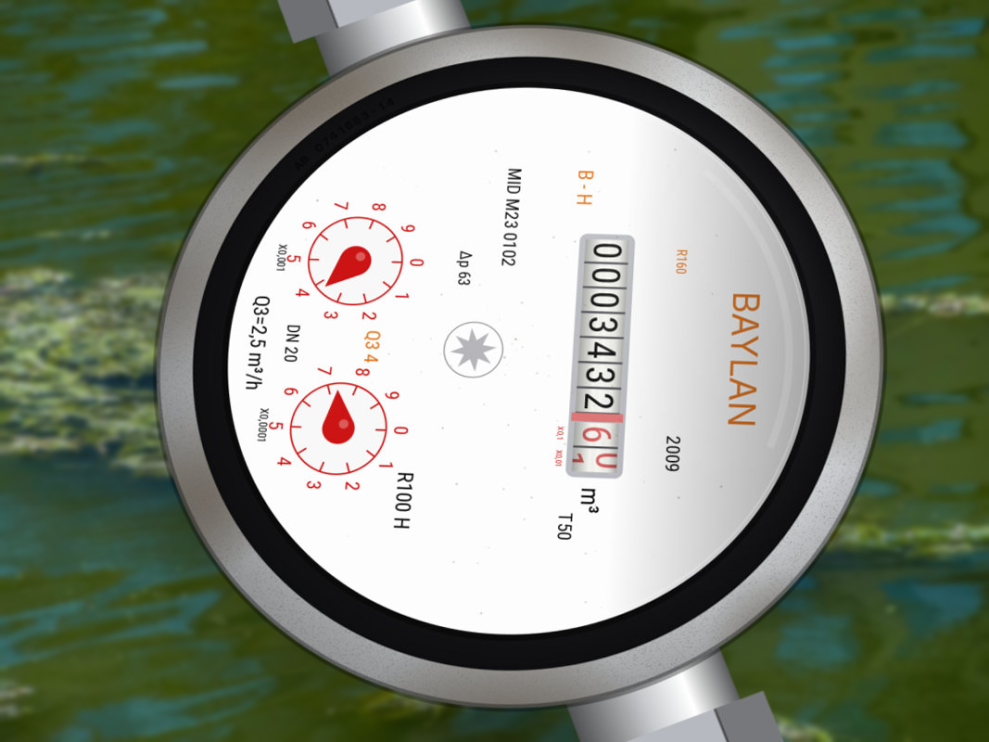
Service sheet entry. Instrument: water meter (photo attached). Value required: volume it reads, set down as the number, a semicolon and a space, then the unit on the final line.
3432.6037; m³
